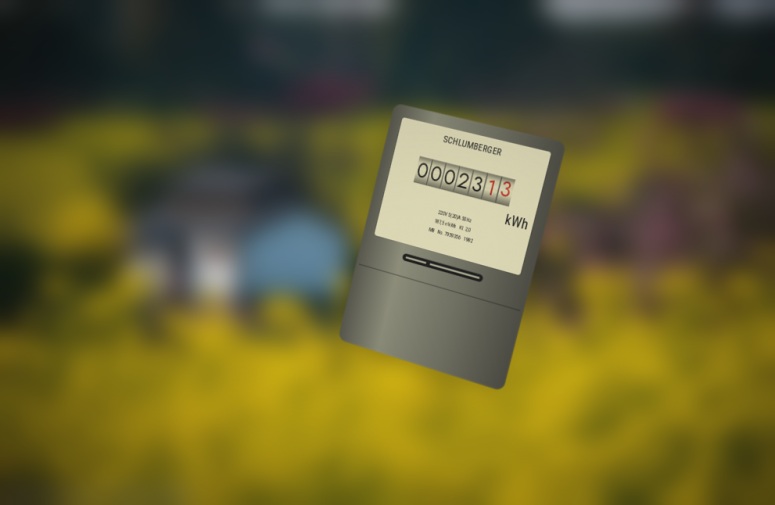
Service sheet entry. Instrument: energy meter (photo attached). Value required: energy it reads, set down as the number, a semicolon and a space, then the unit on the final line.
23.13; kWh
